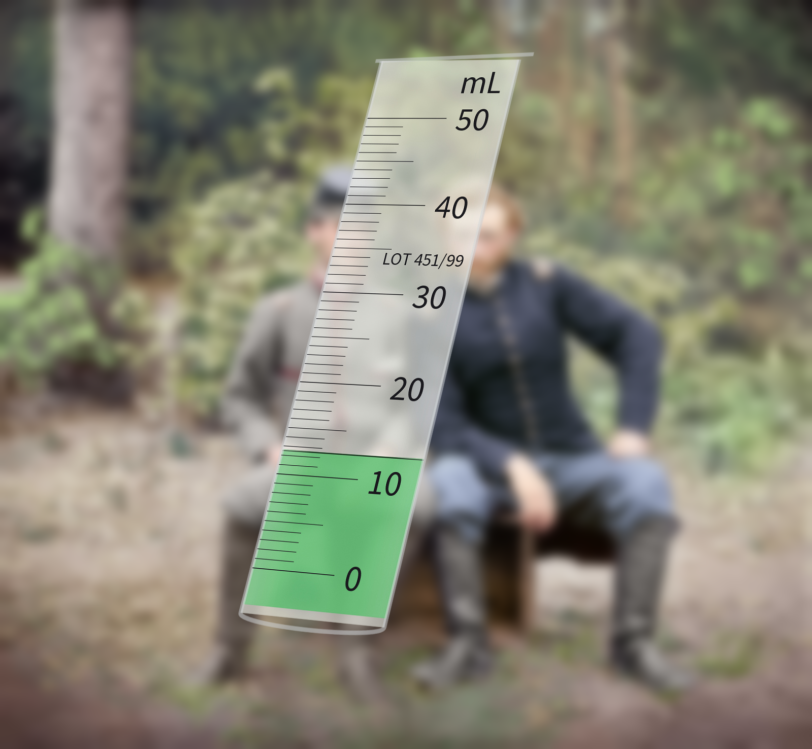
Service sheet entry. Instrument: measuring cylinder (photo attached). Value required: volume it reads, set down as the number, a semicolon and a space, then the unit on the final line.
12.5; mL
